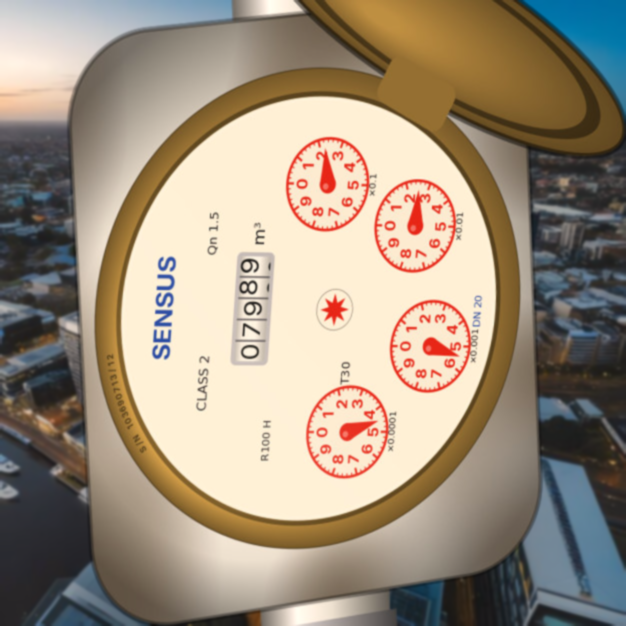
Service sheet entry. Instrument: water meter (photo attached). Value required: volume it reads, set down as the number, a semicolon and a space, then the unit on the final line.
7989.2254; m³
